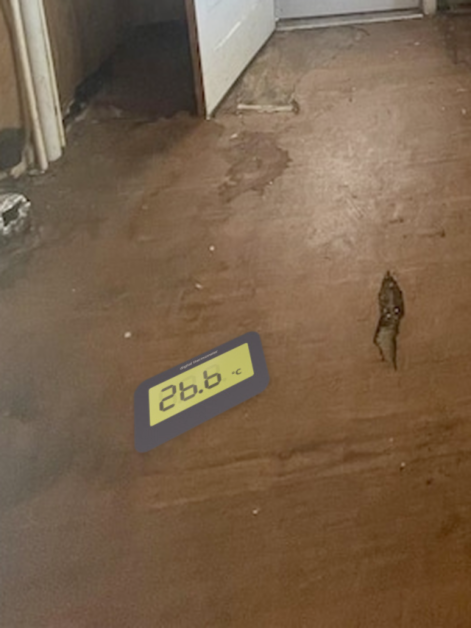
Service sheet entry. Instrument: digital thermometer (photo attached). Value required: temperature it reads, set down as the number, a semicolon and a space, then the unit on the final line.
26.6; °C
